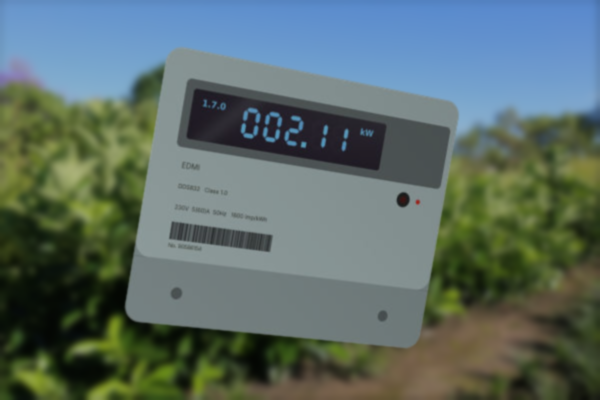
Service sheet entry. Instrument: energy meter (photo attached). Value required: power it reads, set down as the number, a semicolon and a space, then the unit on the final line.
2.11; kW
